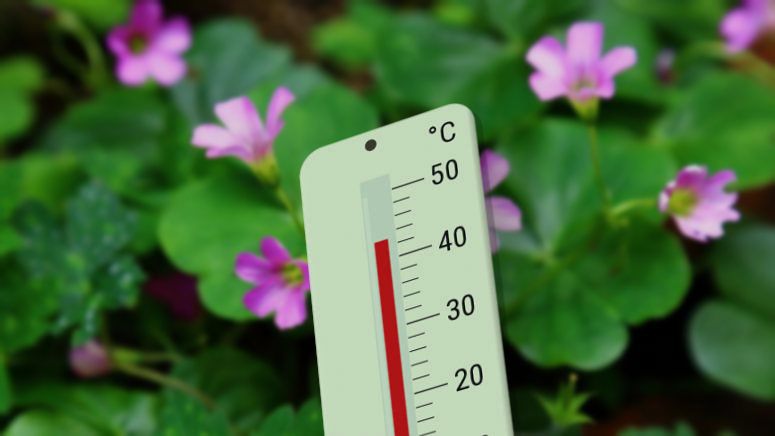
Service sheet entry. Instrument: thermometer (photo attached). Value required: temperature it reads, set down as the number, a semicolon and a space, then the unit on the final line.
43; °C
